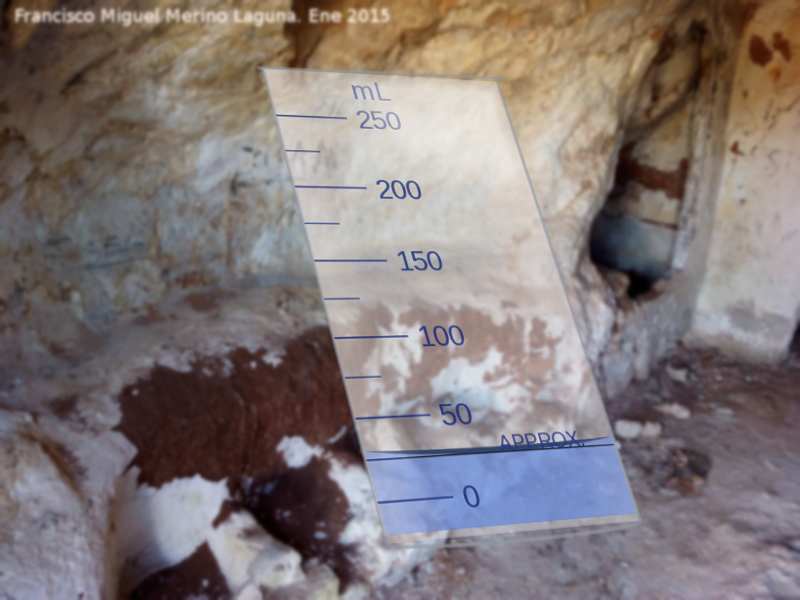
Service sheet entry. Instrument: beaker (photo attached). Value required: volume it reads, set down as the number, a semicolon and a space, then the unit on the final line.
25; mL
